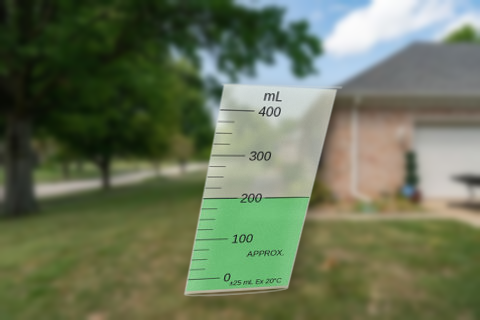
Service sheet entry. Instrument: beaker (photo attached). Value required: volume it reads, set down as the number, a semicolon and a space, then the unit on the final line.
200; mL
